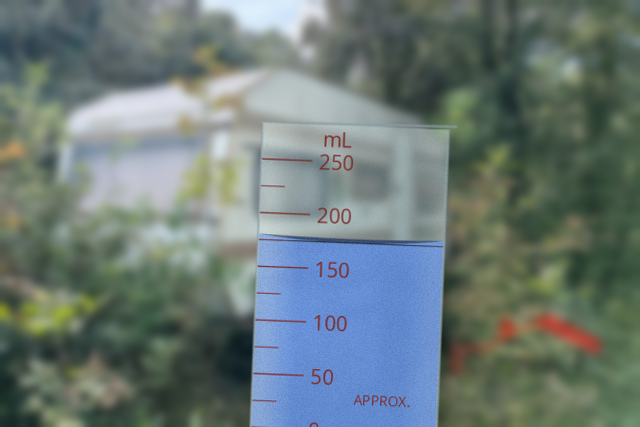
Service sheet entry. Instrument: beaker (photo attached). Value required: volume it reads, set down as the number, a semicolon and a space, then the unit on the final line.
175; mL
